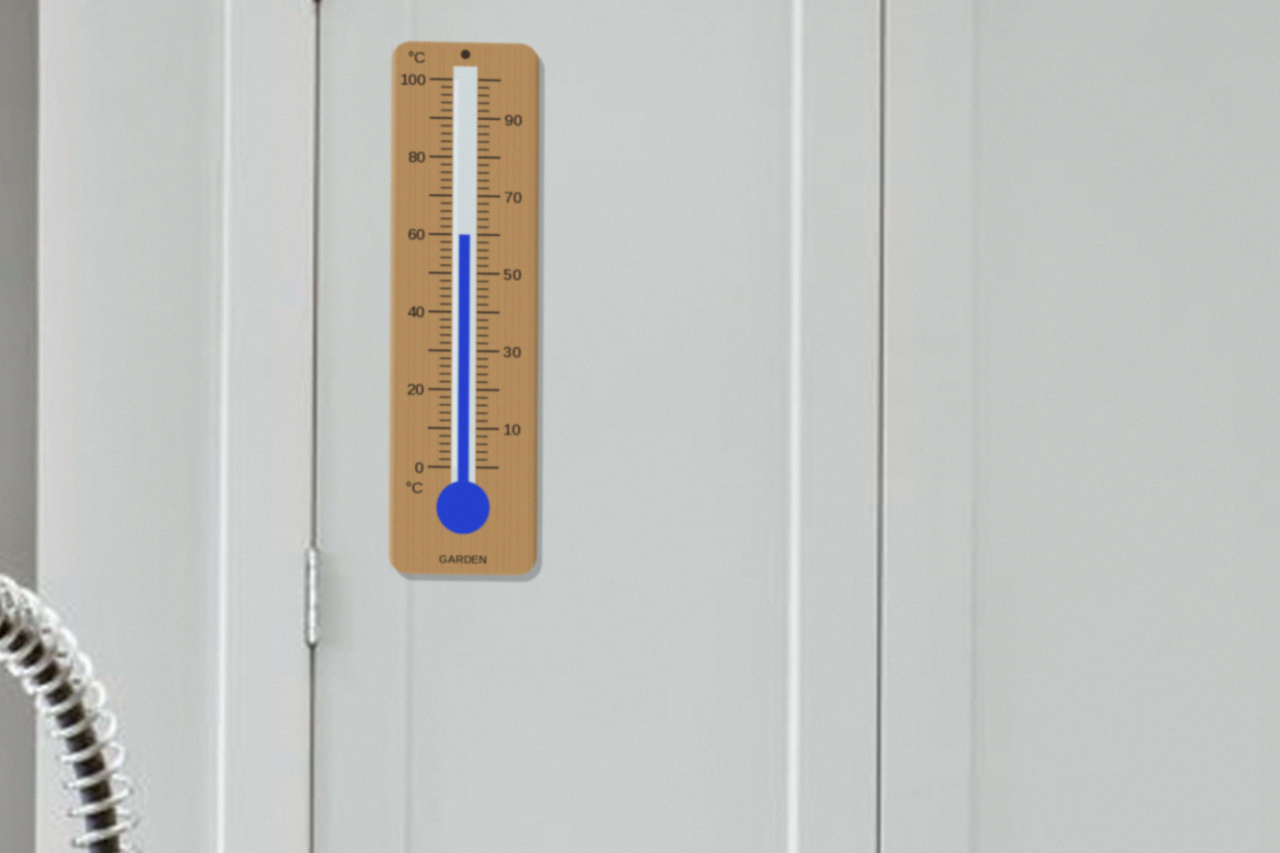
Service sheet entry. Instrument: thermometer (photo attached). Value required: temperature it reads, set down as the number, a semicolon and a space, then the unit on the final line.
60; °C
